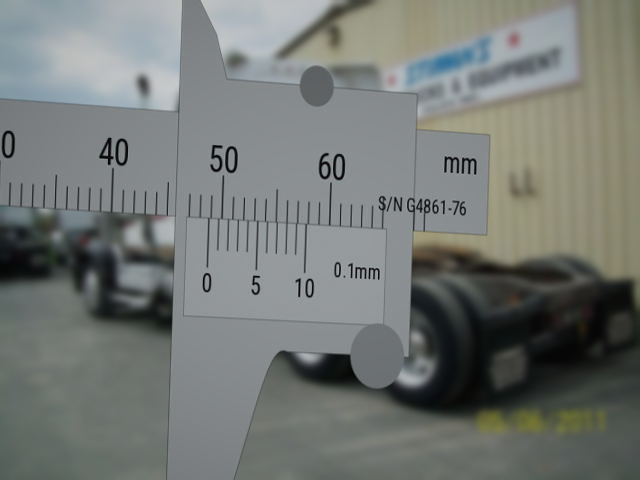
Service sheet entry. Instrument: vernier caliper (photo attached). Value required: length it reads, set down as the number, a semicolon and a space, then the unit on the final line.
48.8; mm
